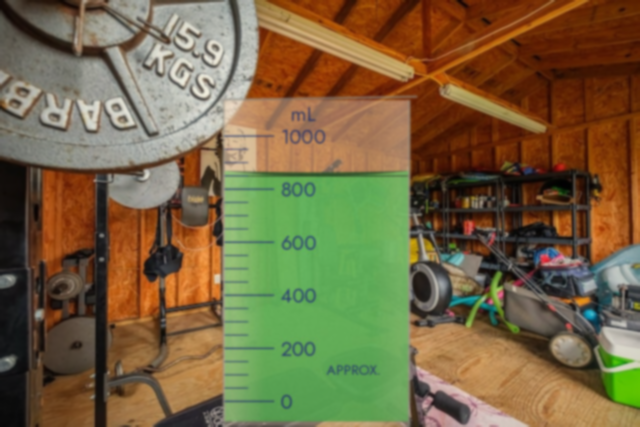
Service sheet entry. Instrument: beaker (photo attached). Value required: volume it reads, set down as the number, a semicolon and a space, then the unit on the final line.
850; mL
